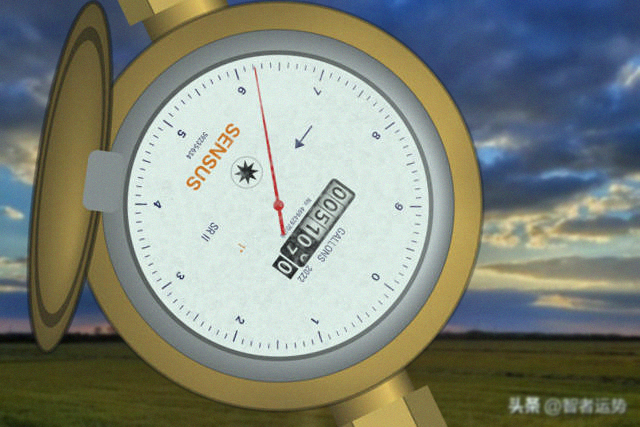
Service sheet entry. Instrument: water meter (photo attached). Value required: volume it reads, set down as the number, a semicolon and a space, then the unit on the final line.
51066.2; gal
